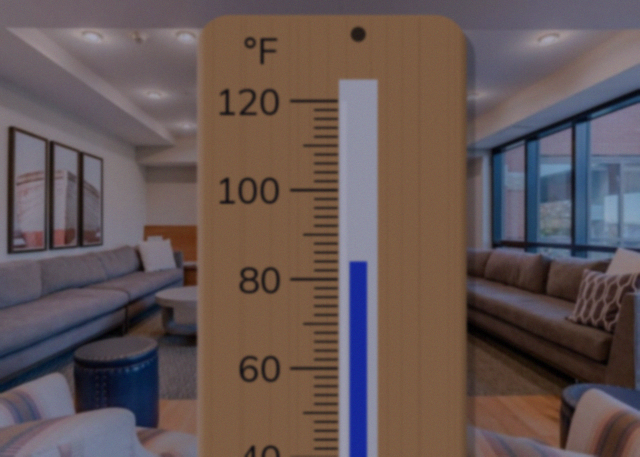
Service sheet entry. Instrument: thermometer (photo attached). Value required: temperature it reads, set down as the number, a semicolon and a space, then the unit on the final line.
84; °F
